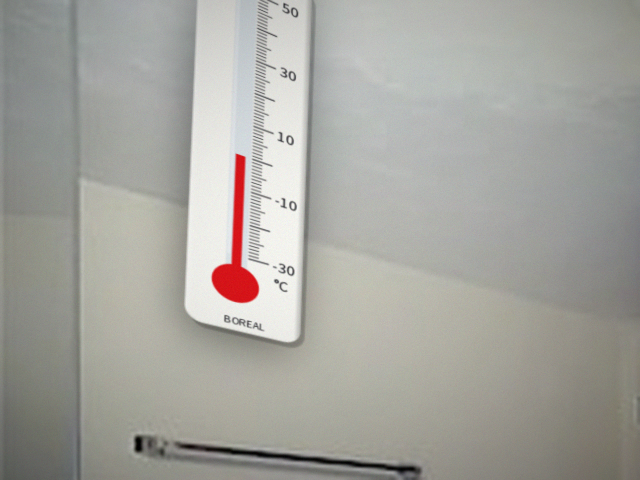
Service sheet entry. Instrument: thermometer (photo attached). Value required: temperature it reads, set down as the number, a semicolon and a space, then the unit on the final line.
0; °C
